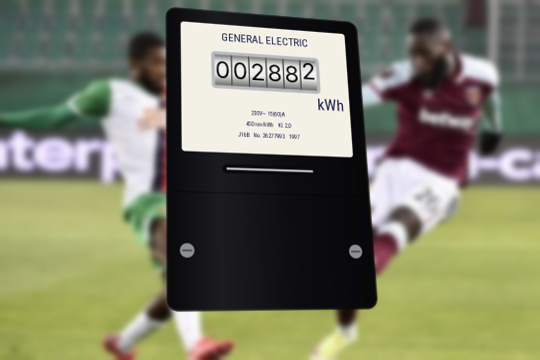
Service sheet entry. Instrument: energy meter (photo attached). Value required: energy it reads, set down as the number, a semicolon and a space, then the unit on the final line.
2882; kWh
